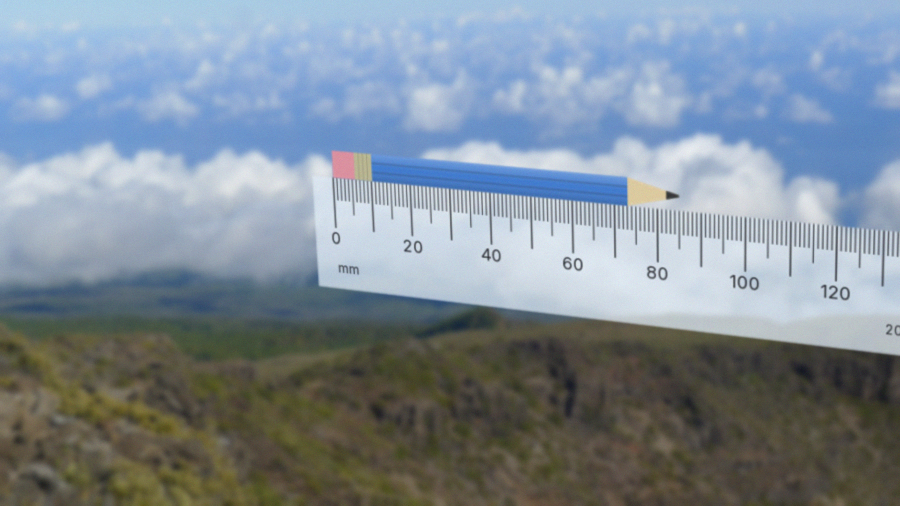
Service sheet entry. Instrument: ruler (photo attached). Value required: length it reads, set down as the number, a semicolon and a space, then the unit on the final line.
85; mm
